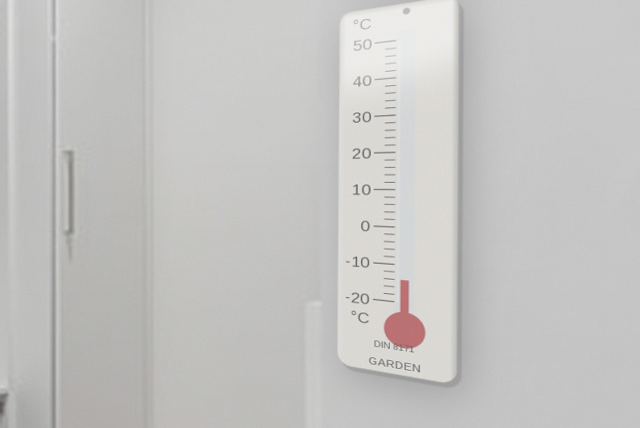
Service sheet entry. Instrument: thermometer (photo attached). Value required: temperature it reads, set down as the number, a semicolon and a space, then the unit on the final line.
-14; °C
